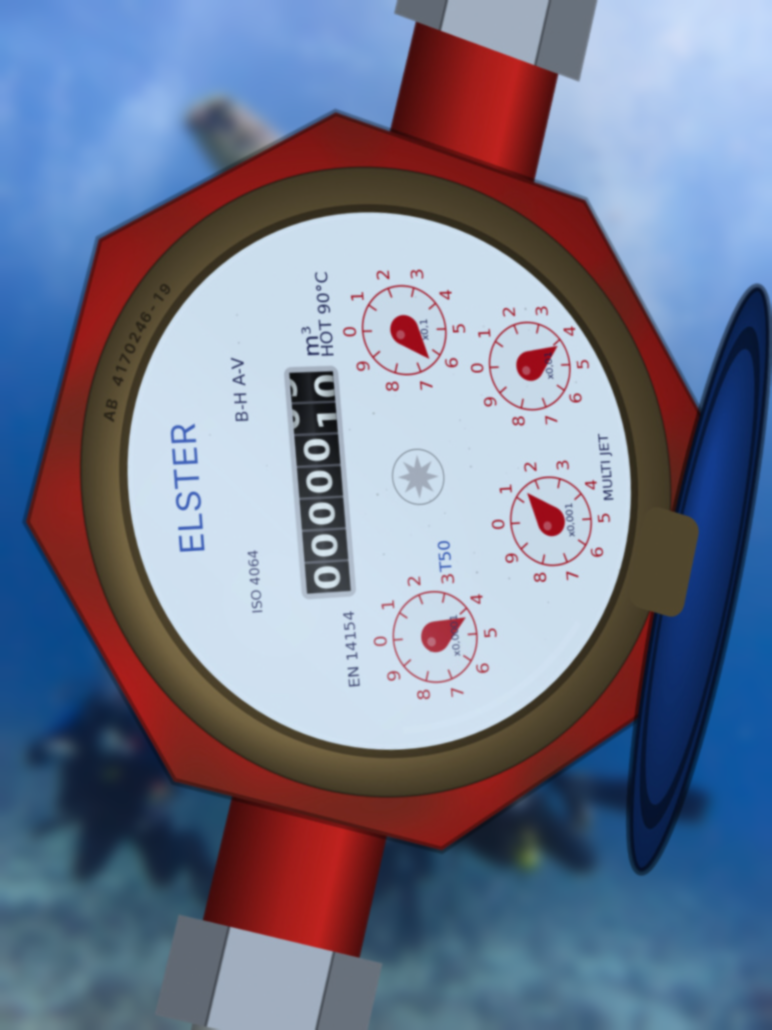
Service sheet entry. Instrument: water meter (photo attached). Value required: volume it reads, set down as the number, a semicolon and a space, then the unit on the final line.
9.6414; m³
